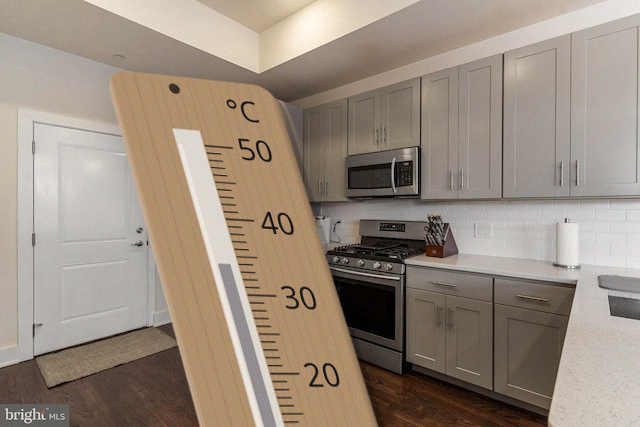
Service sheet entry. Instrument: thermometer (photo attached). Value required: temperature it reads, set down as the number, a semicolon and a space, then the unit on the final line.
34; °C
